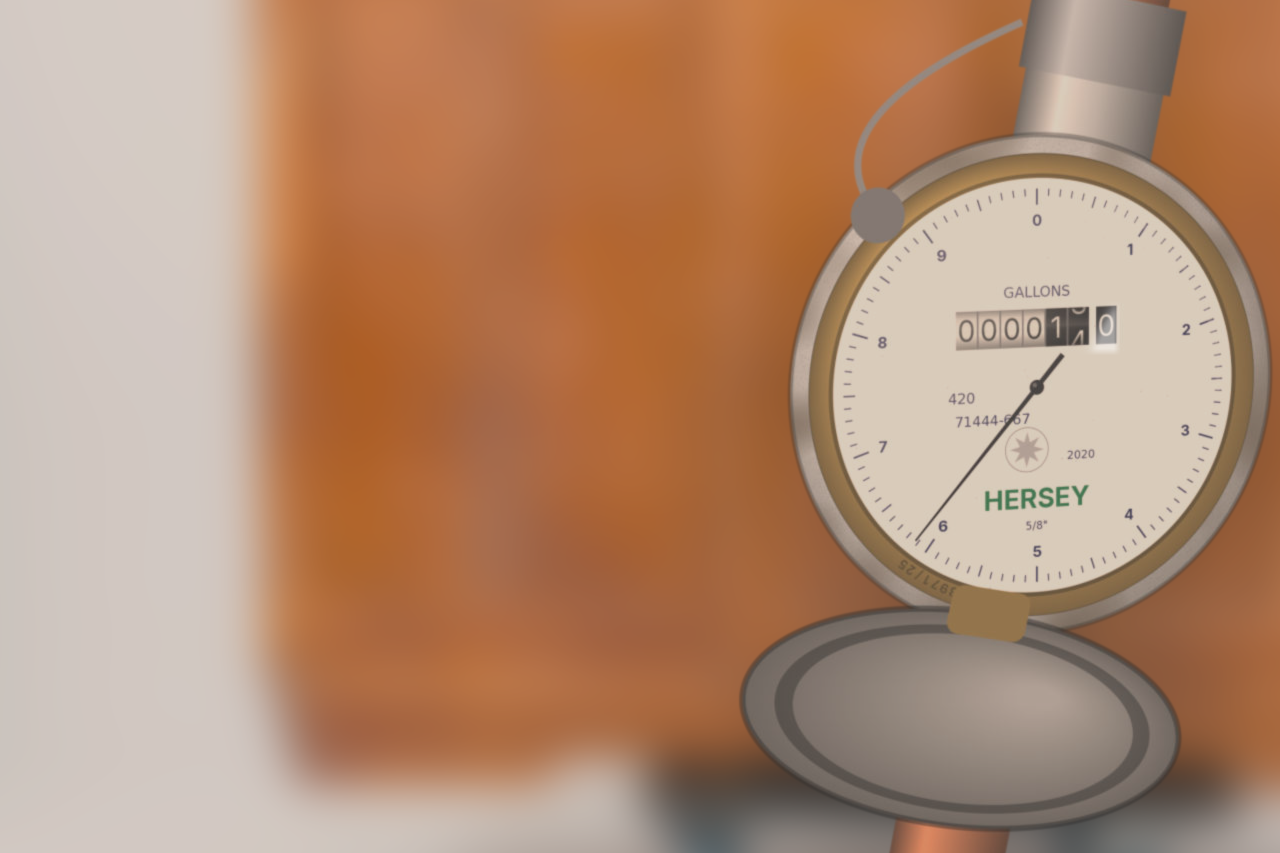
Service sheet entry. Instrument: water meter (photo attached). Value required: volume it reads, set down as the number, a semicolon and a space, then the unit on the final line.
136.1; gal
